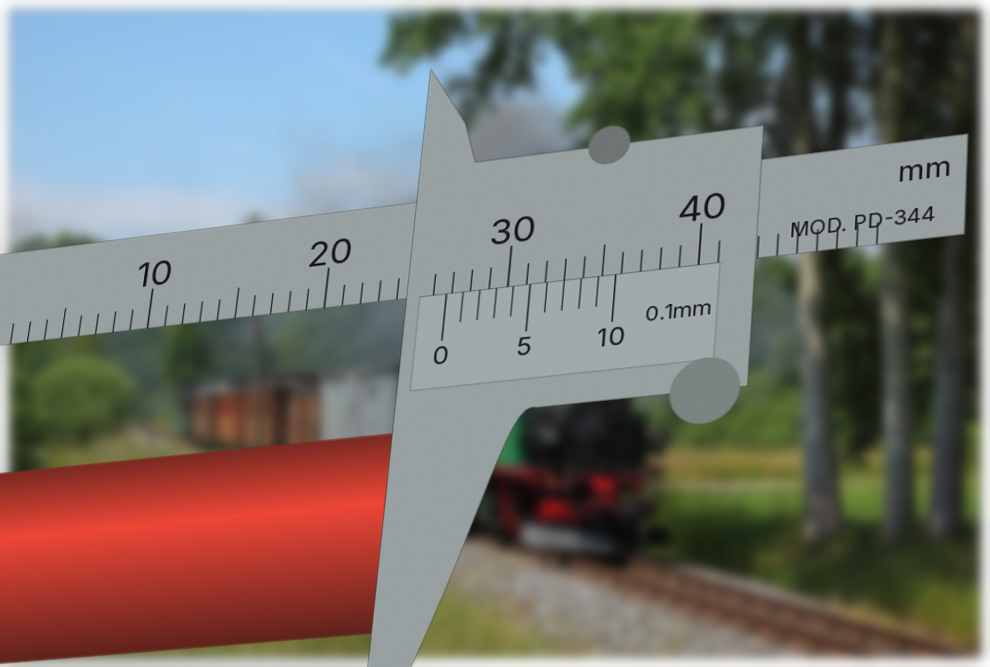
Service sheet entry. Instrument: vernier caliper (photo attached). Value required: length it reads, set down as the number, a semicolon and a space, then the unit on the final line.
26.7; mm
